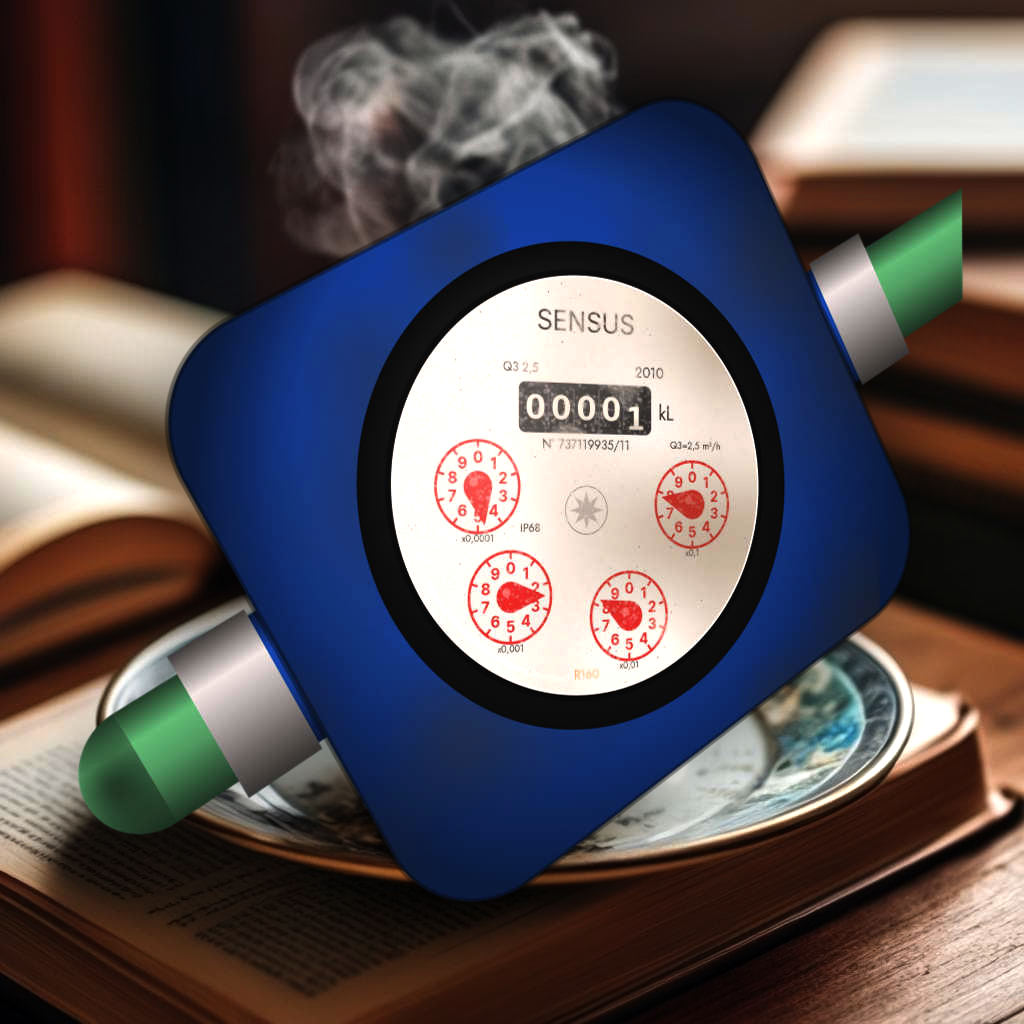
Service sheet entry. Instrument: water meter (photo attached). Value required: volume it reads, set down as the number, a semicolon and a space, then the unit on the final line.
0.7824; kL
